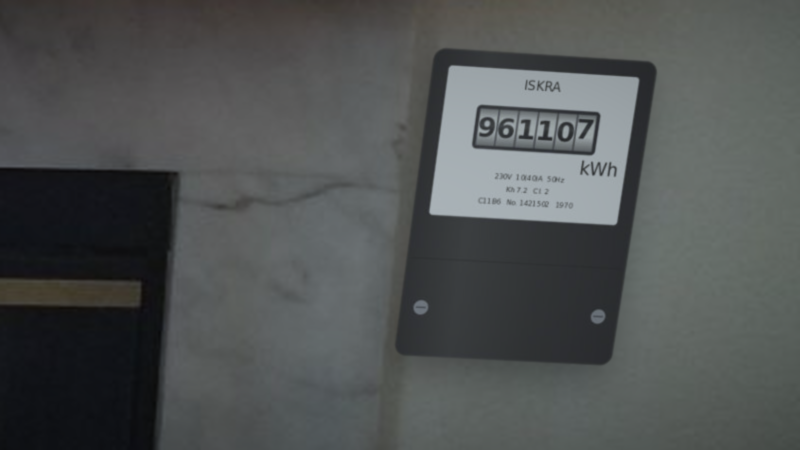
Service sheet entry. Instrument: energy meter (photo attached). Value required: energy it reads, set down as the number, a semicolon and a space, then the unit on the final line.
961107; kWh
